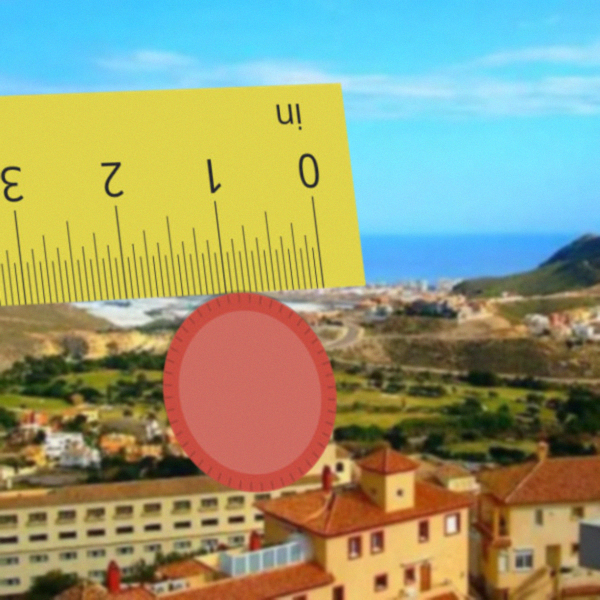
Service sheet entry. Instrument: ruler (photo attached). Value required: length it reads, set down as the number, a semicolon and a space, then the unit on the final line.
1.75; in
